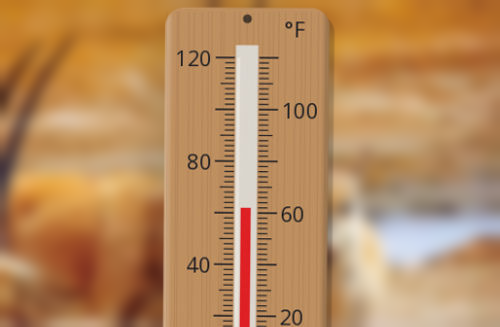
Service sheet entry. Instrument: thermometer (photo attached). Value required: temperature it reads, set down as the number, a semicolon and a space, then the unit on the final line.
62; °F
